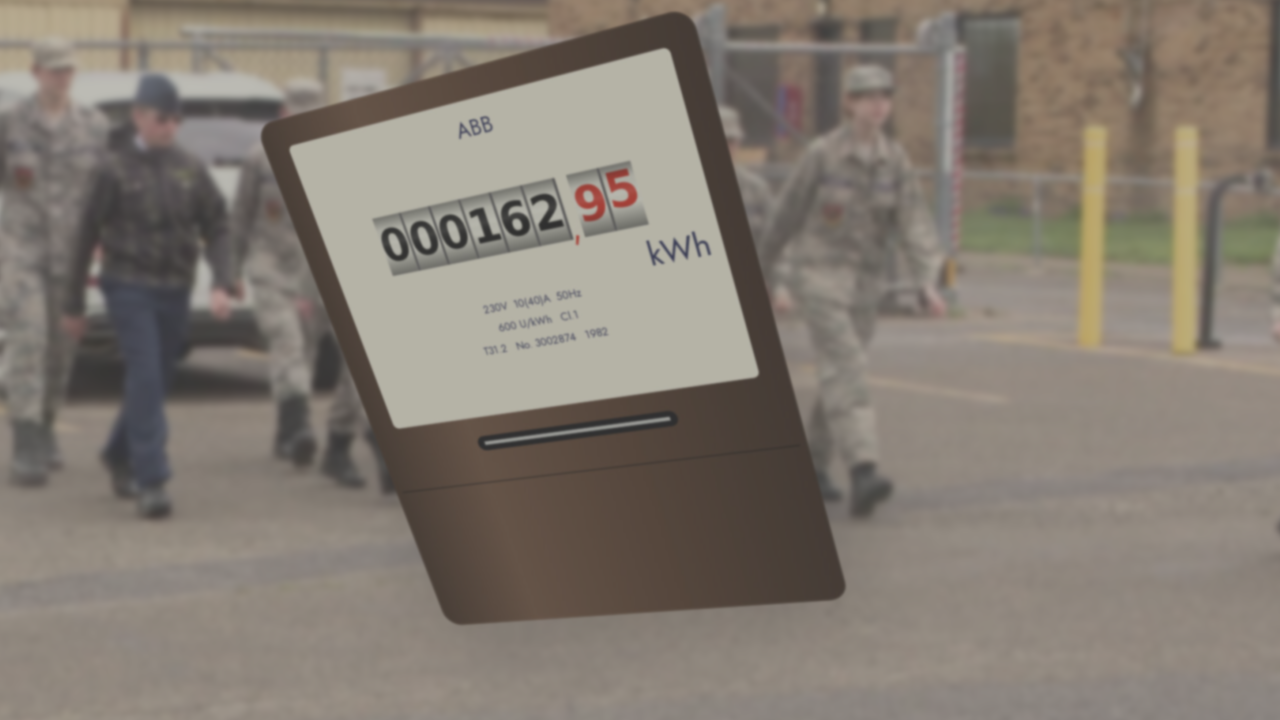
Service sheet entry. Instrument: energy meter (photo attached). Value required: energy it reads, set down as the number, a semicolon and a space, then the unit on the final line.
162.95; kWh
